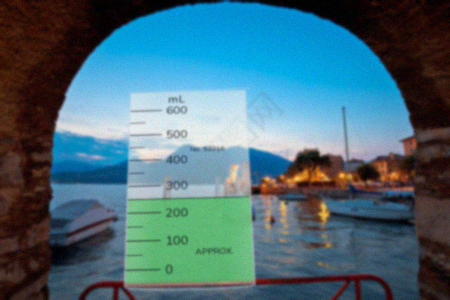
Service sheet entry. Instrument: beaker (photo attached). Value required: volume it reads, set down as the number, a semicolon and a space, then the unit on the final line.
250; mL
